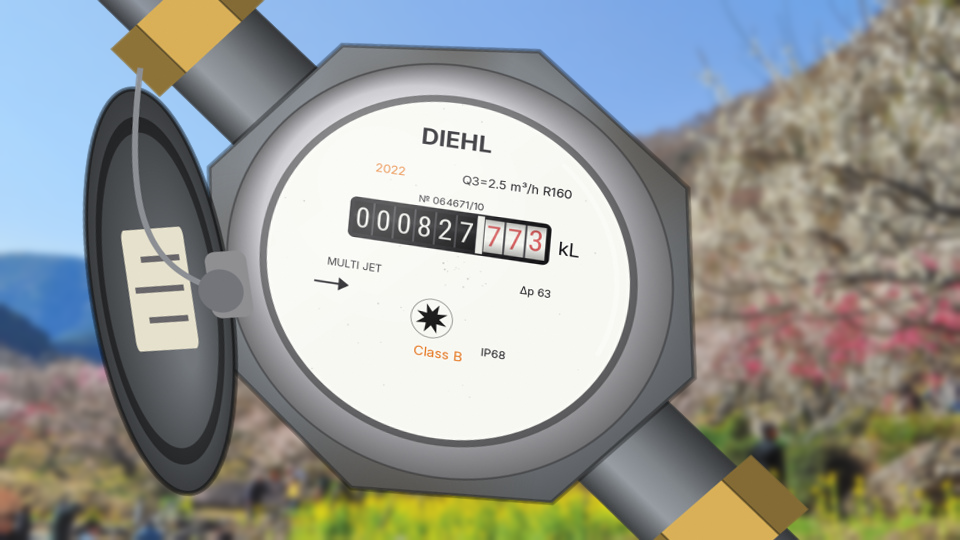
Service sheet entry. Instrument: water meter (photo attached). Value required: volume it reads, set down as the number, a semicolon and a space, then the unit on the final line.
827.773; kL
